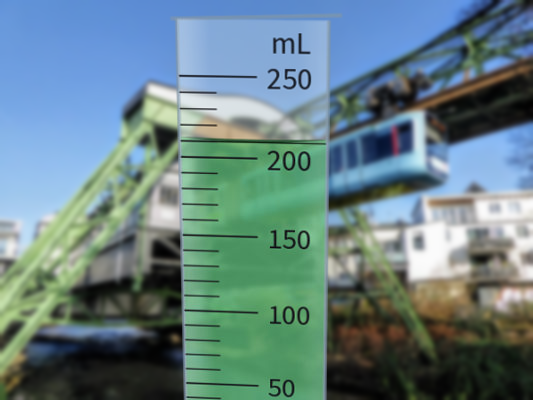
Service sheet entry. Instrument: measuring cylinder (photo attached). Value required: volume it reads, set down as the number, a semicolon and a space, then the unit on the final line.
210; mL
